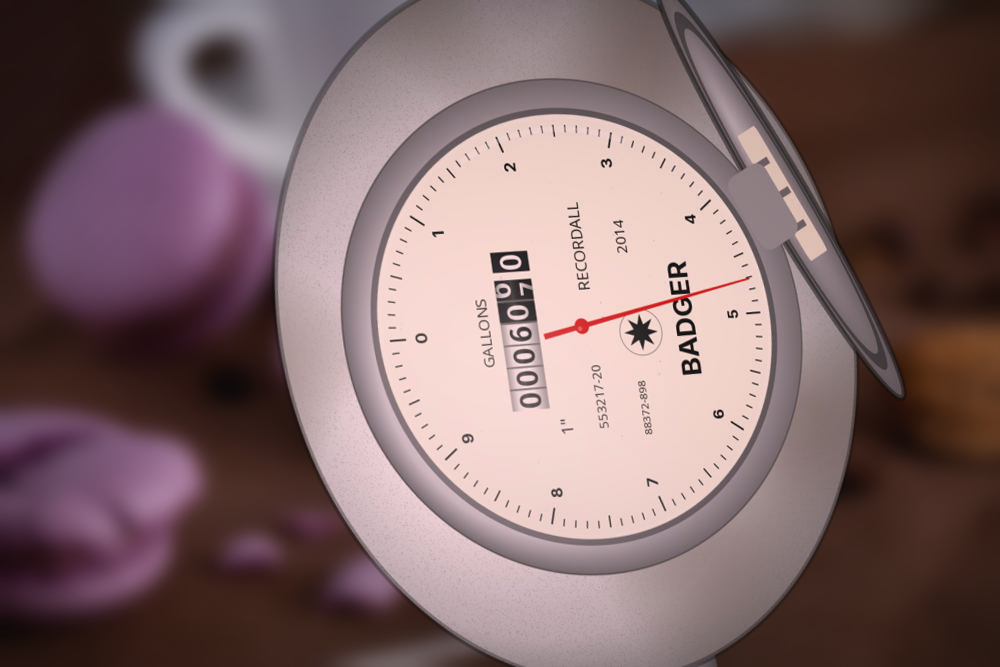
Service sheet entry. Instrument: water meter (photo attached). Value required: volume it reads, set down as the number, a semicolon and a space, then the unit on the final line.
6064.7; gal
